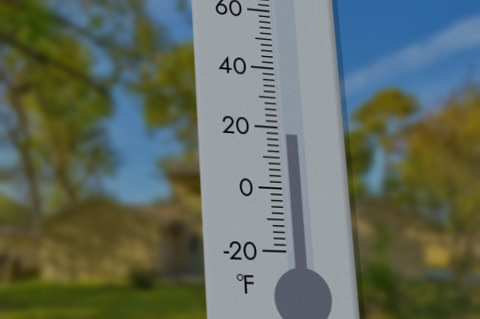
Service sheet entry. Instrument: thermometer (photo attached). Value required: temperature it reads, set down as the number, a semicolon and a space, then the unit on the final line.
18; °F
